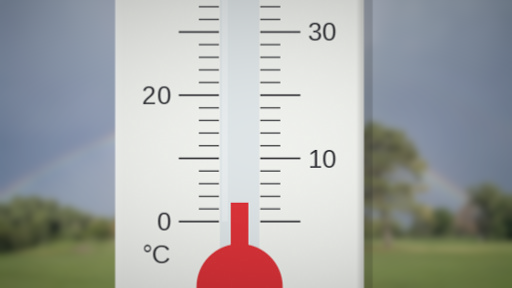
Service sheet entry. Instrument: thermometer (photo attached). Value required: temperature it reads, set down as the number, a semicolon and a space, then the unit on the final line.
3; °C
